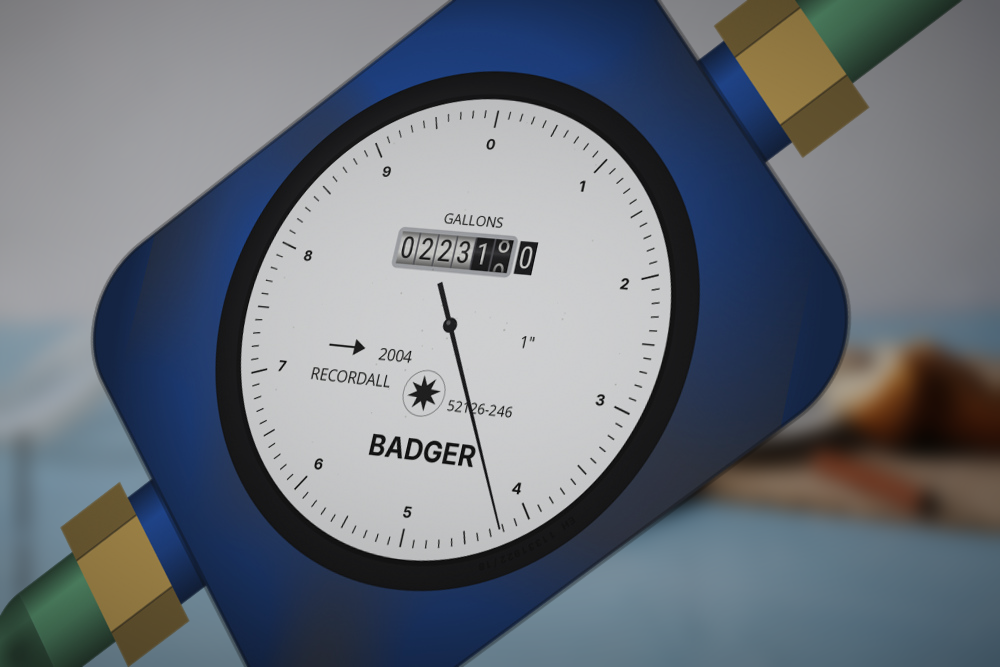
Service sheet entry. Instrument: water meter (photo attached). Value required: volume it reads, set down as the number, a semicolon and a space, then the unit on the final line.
223184.2; gal
